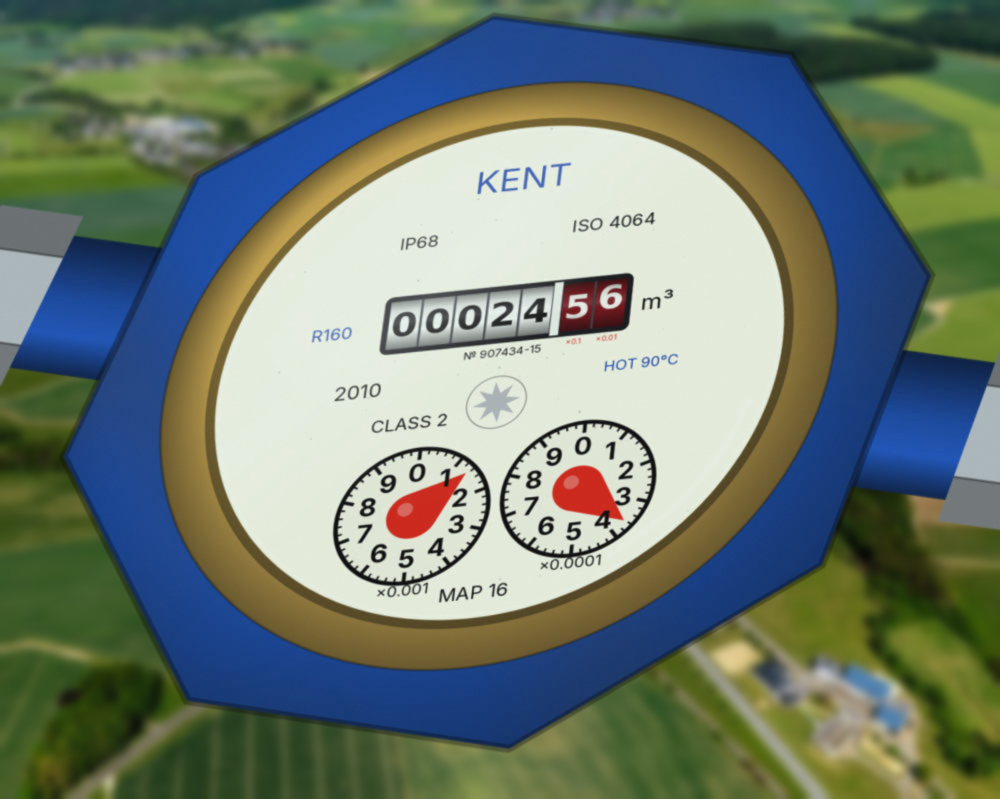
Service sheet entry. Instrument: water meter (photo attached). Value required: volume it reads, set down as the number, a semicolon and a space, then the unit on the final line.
24.5613; m³
